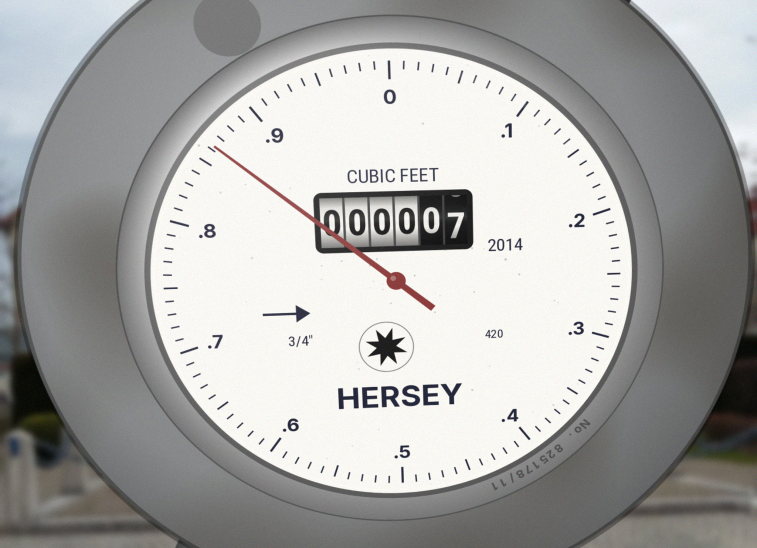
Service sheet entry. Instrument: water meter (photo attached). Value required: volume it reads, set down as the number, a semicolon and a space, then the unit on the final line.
6.86; ft³
